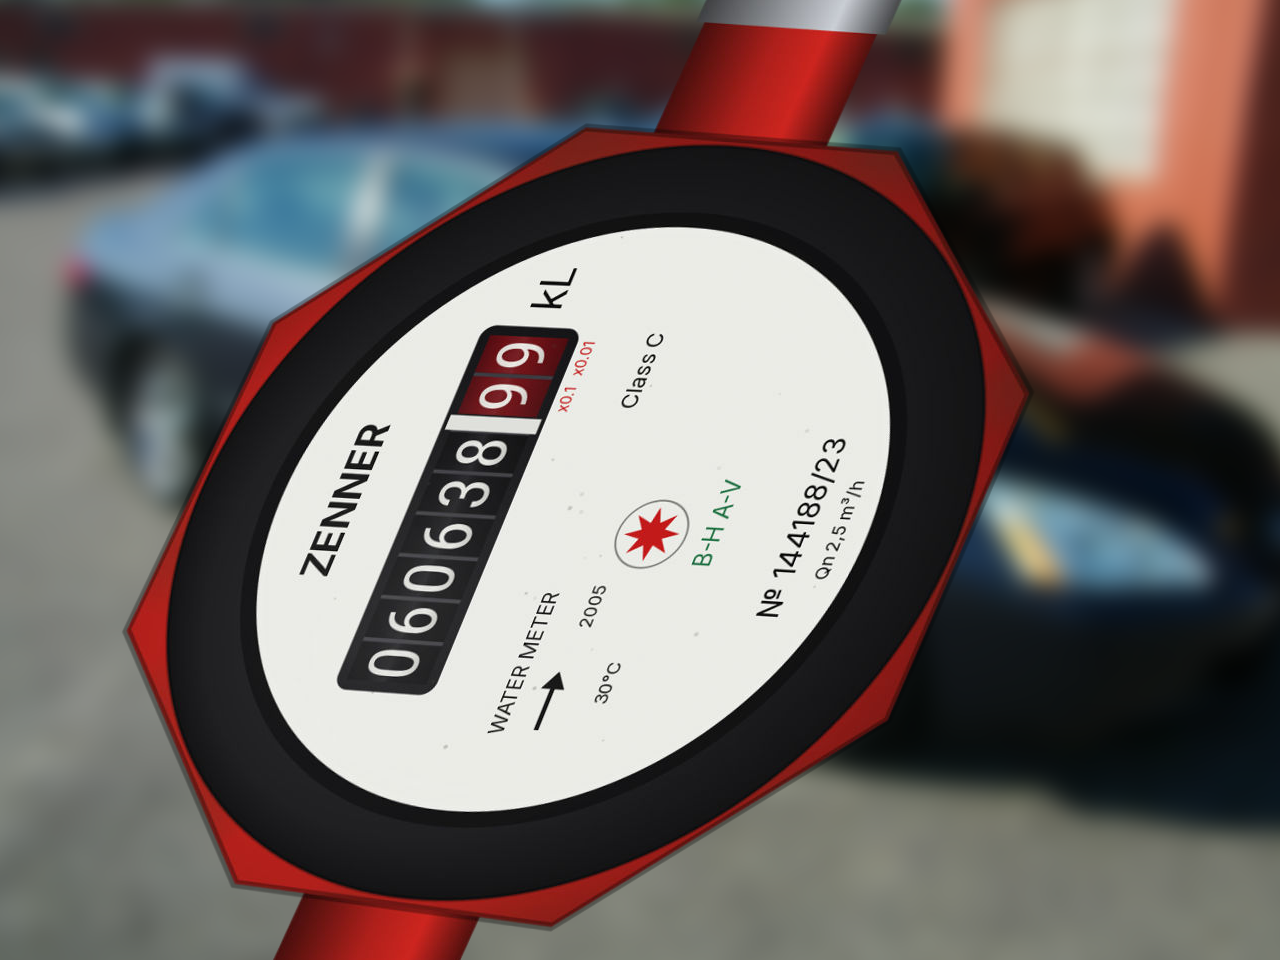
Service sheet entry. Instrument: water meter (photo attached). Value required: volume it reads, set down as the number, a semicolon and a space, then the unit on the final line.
60638.99; kL
